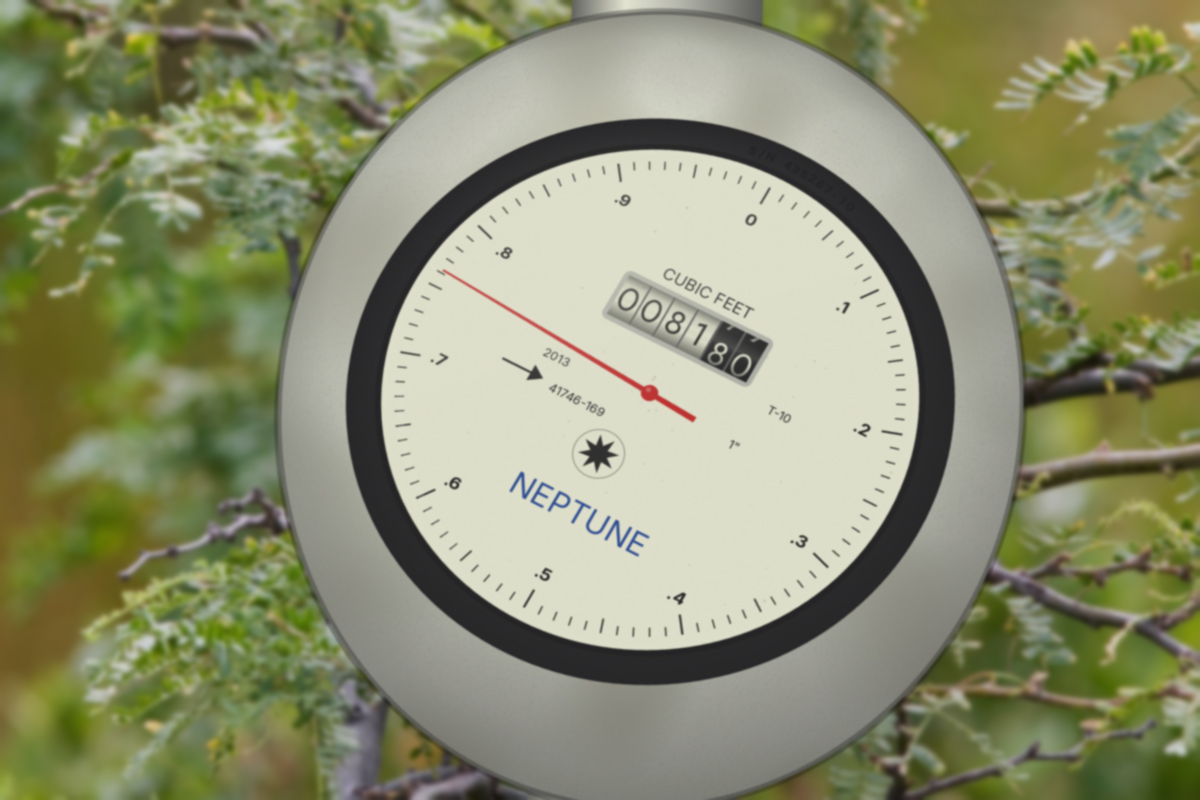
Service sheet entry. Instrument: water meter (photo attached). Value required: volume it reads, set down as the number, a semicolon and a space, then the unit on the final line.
8179.76; ft³
